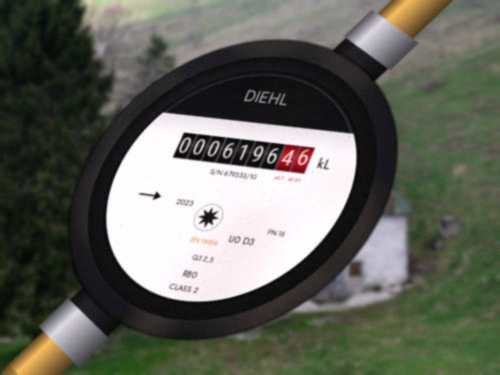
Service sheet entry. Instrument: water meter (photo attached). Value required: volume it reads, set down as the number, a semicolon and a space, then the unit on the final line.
6196.46; kL
